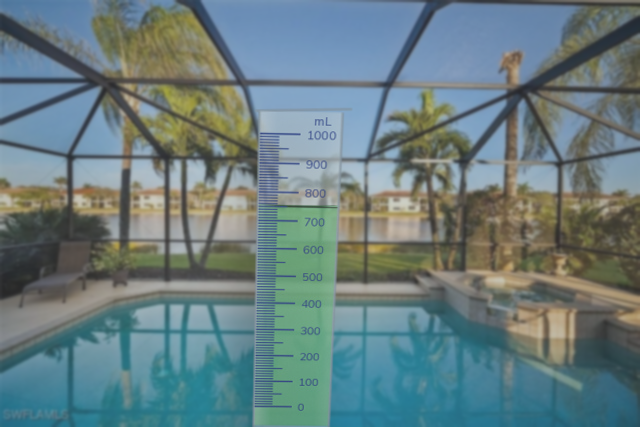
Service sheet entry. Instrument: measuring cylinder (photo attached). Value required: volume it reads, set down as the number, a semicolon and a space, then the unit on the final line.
750; mL
